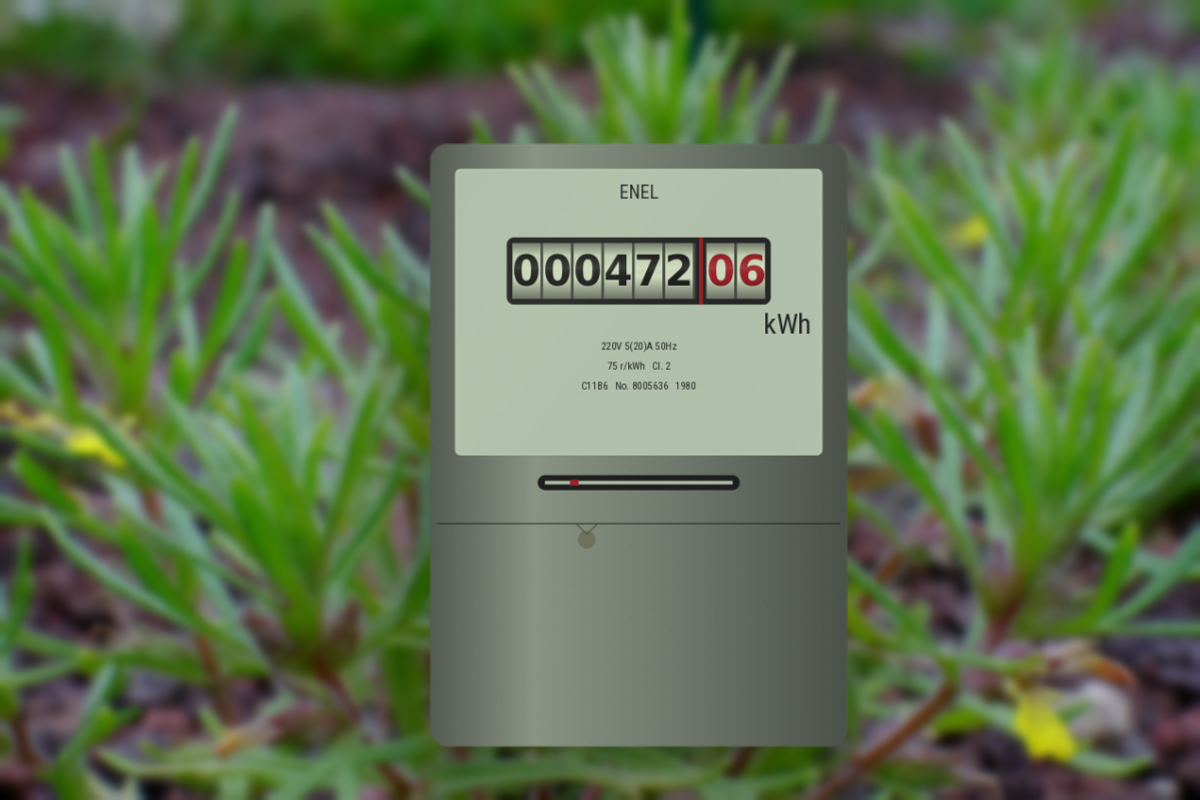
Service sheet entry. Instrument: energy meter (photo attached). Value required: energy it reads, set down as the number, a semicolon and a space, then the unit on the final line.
472.06; kWh
